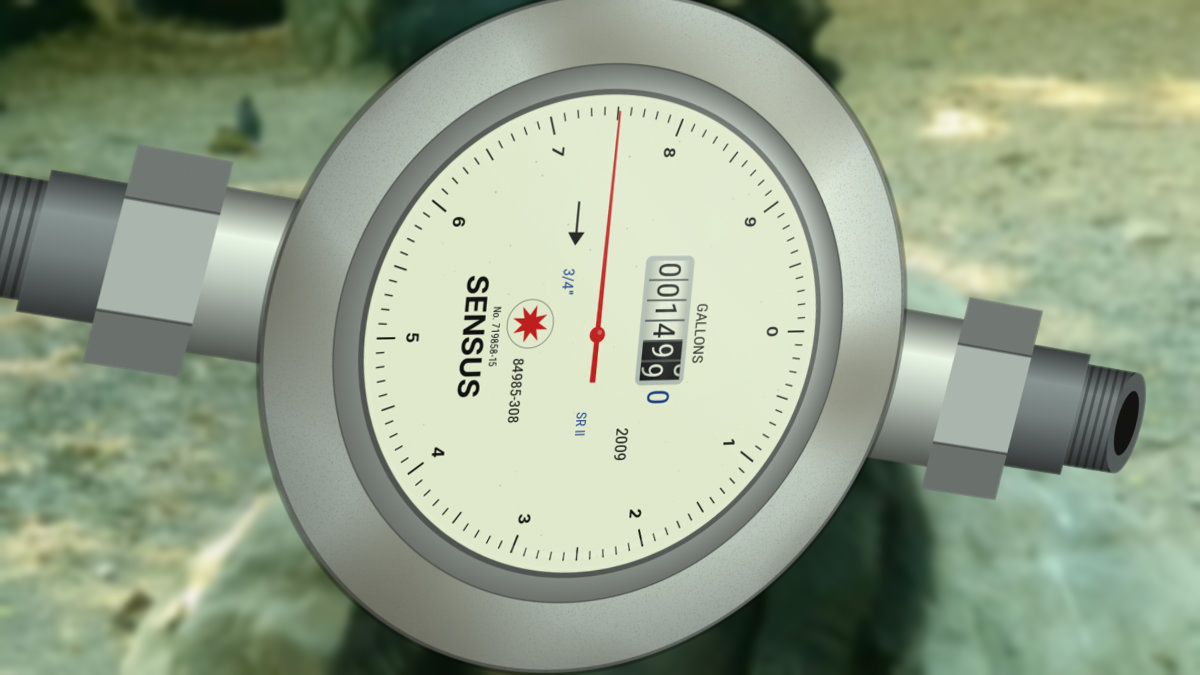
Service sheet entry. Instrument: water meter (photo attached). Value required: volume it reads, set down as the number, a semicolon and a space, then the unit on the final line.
14987.5; gal
